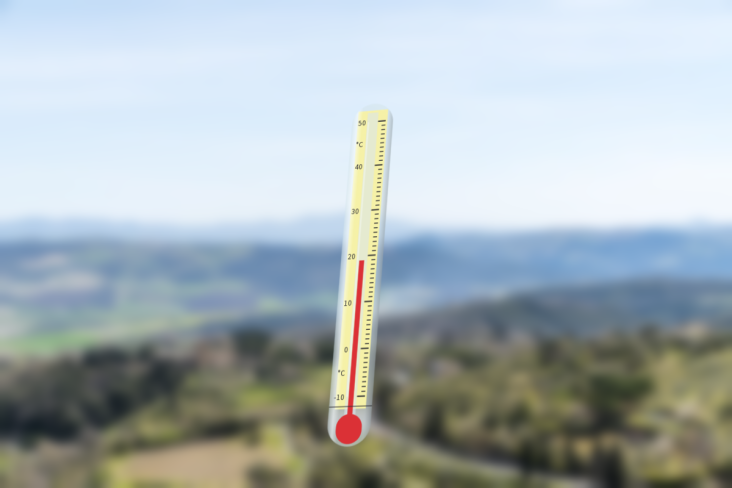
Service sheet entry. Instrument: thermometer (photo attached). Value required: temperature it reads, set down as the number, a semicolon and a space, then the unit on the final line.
19; °C
